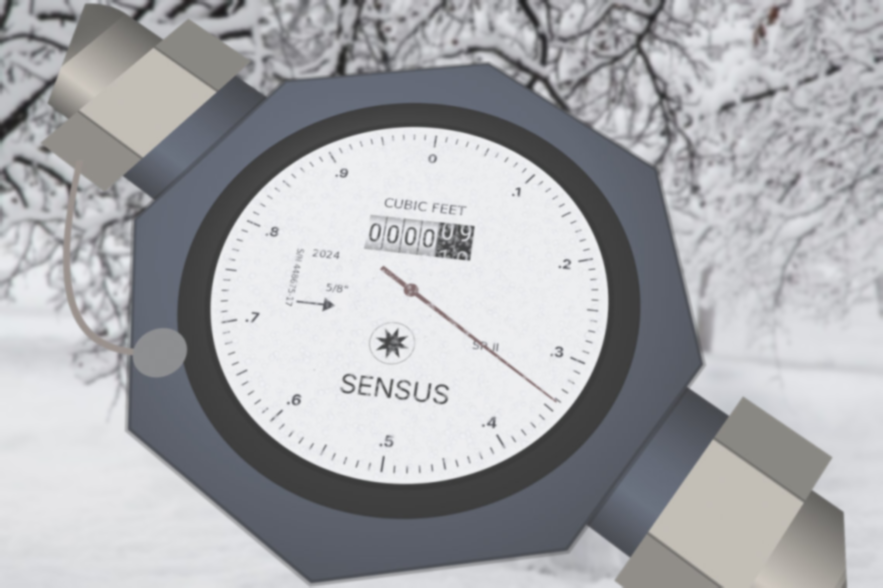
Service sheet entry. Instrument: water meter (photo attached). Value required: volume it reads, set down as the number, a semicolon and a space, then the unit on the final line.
9.34; ft³
